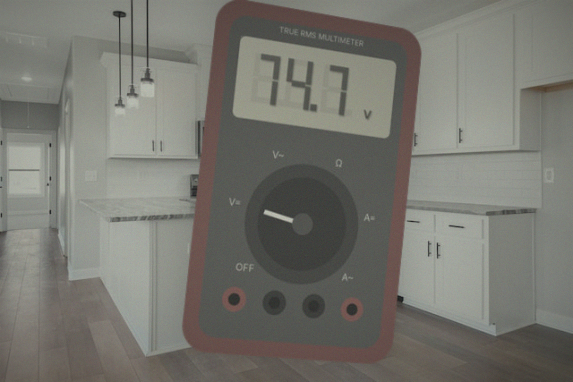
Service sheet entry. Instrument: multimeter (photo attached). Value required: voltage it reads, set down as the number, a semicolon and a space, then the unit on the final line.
74.7; V
